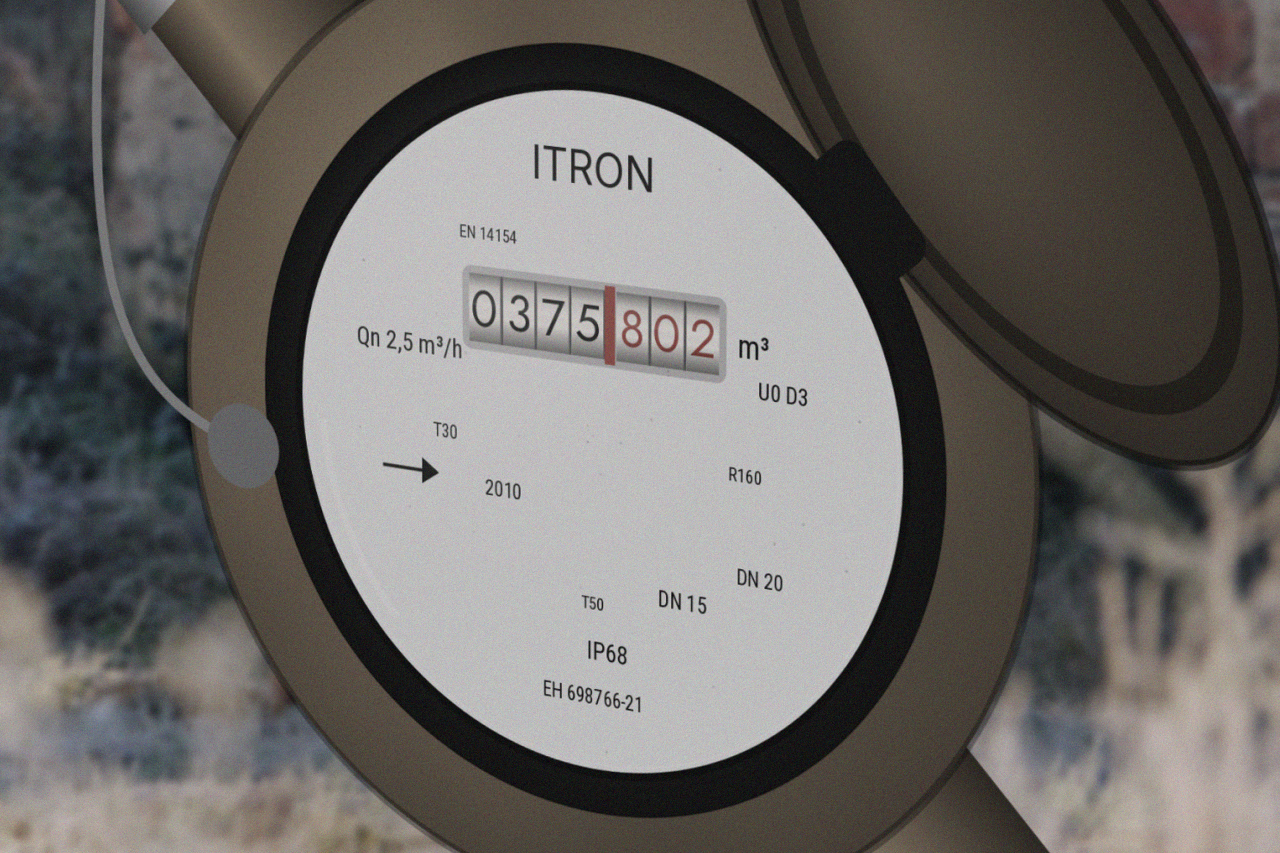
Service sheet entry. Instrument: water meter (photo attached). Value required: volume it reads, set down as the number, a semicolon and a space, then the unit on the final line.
375.802; m³
